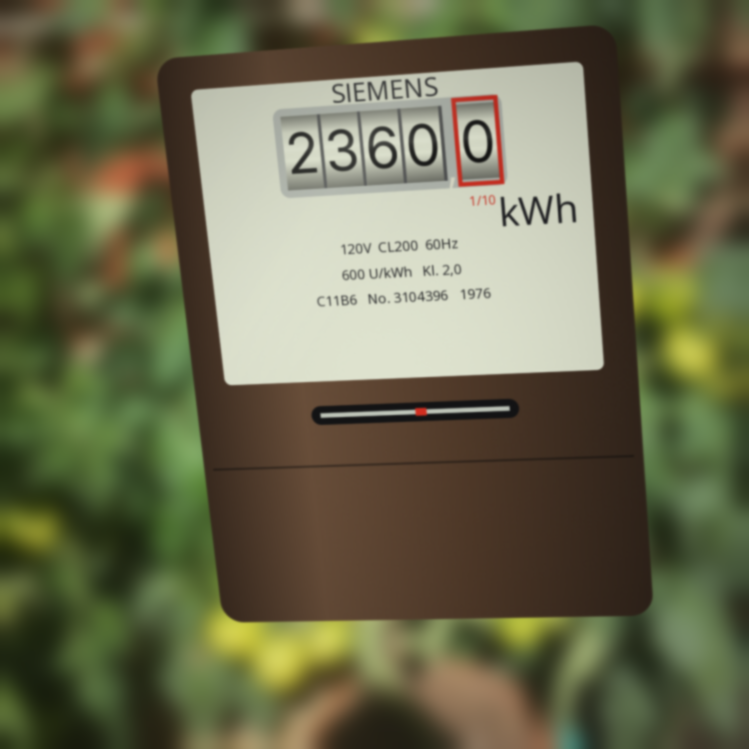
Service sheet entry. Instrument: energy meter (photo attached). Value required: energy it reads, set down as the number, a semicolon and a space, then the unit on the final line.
2360.0; kWh
